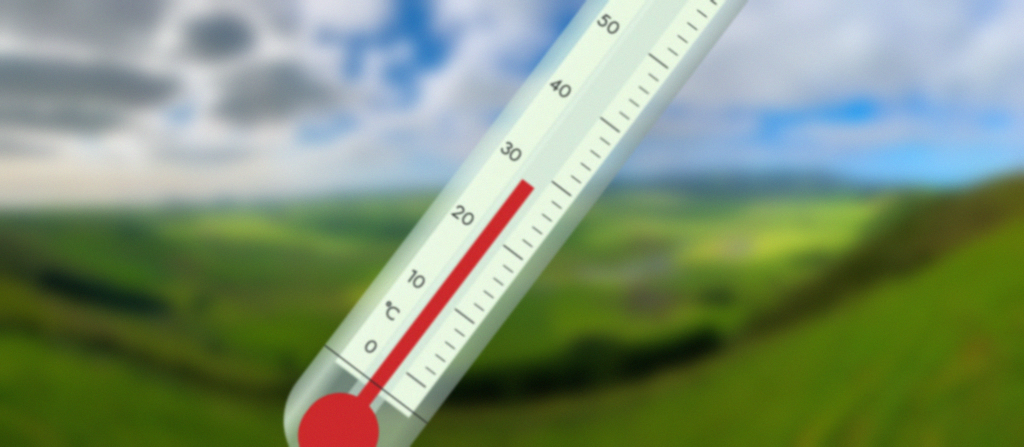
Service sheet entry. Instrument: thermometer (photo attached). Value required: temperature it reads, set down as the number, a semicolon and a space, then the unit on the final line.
28; °C
